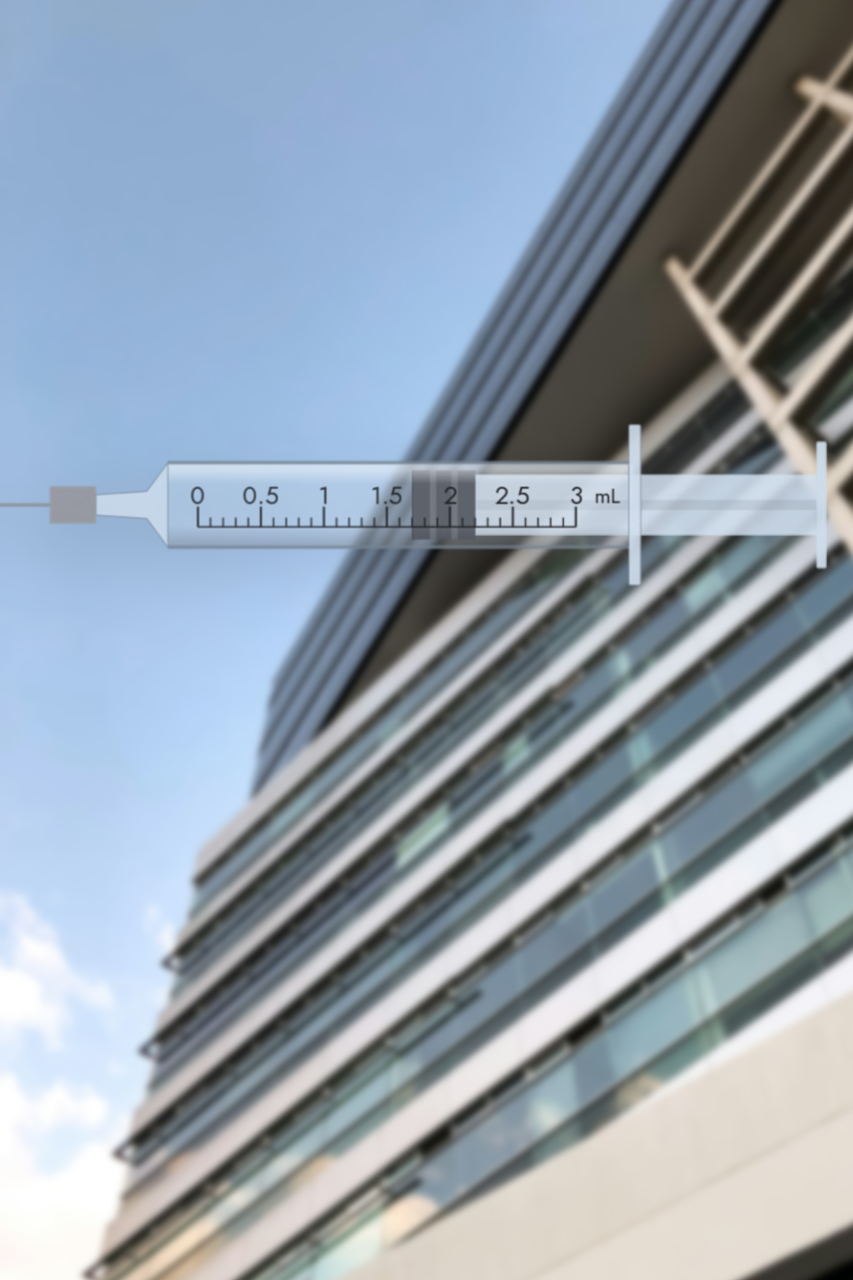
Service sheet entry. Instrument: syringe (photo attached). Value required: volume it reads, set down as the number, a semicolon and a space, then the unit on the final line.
1.7; mL
